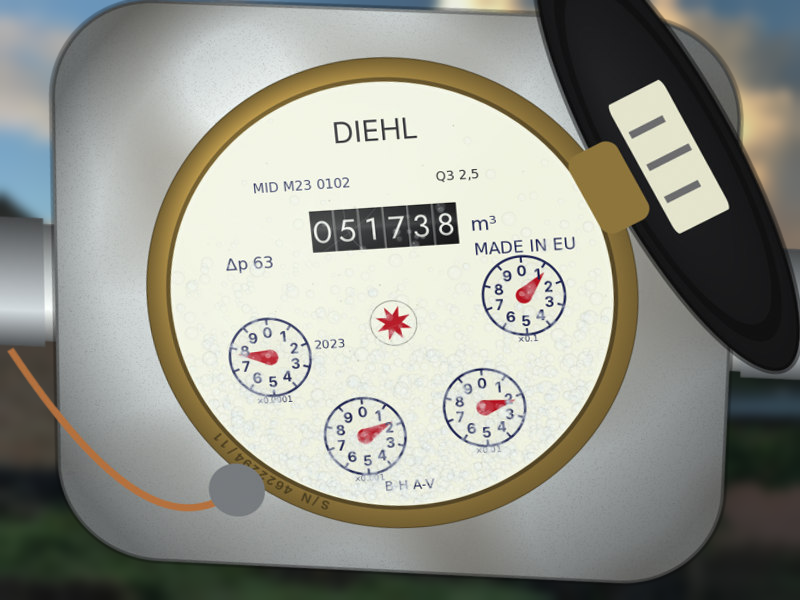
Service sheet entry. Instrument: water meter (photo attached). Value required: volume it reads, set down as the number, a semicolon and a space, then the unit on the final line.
51738.1217; m³
